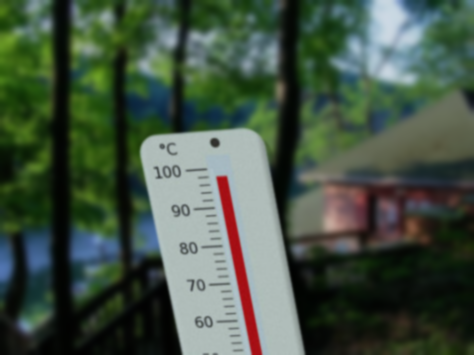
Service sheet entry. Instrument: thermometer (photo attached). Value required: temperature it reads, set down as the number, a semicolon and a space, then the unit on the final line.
98; °C
